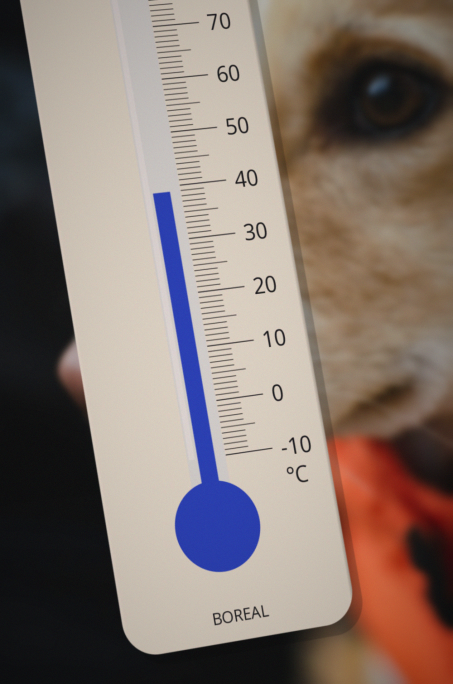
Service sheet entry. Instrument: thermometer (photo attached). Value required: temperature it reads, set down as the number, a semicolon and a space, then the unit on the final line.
39; °C
